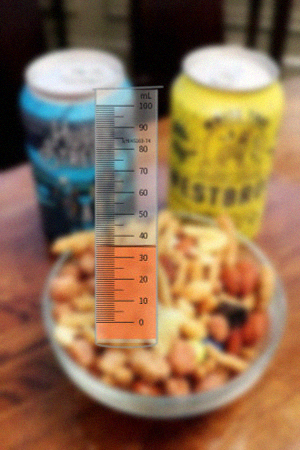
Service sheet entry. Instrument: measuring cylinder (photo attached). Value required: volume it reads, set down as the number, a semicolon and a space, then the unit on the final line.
35; mL
